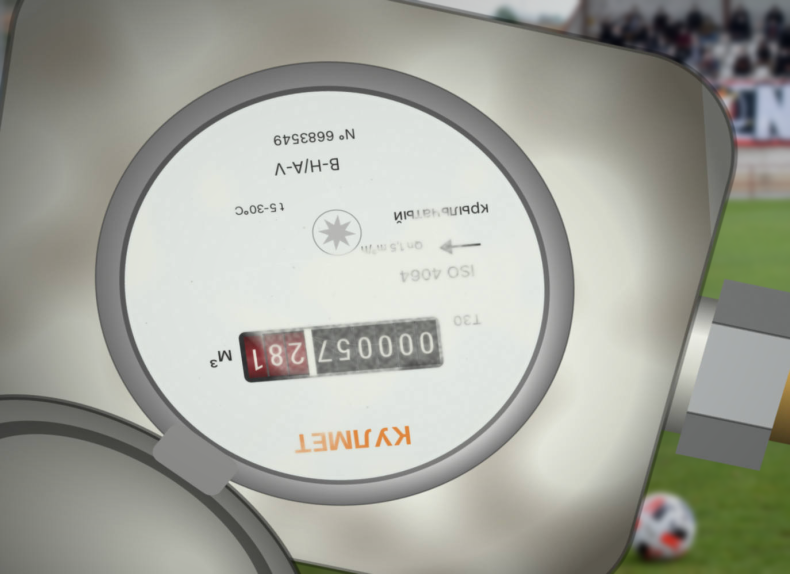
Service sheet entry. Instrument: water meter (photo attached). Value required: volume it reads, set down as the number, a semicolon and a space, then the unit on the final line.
57.281; m³
